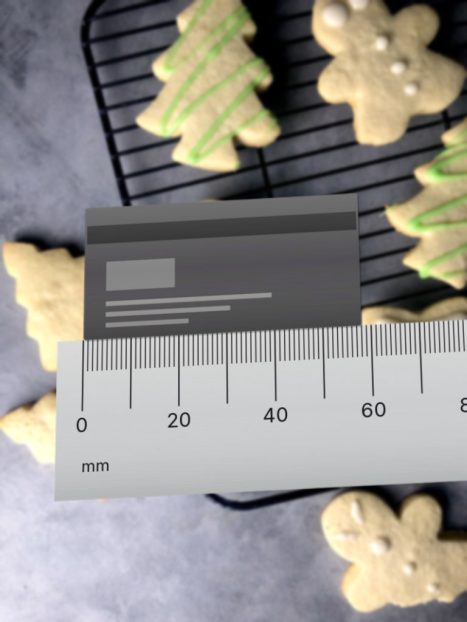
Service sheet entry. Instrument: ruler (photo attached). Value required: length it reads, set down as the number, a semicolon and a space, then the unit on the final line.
58; mm
